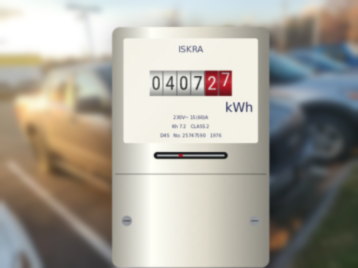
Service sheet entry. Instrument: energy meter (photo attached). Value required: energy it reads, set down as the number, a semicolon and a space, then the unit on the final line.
407.27; kWh
